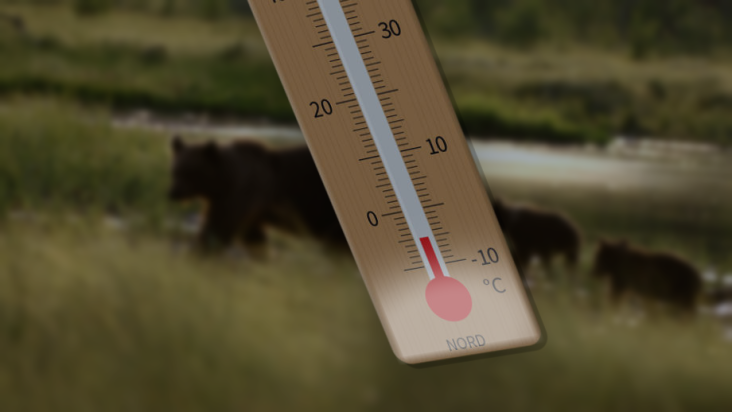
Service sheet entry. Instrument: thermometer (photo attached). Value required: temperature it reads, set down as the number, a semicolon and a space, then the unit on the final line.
-5; °C
